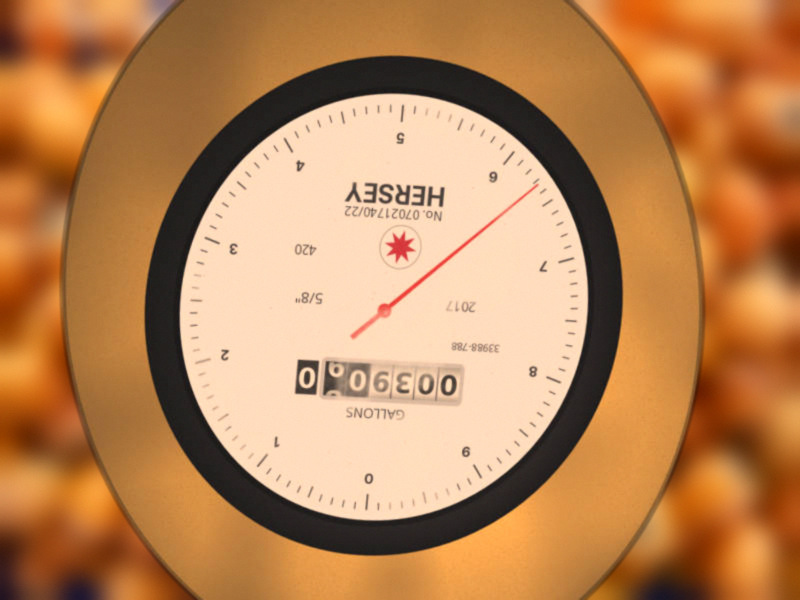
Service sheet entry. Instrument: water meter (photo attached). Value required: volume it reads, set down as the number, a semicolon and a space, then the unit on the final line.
39086.3; gal
